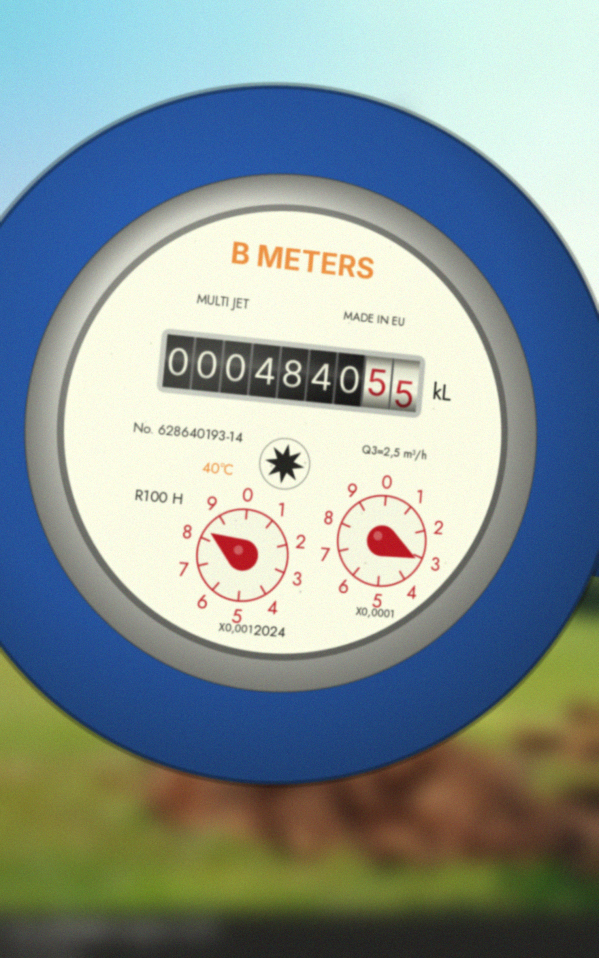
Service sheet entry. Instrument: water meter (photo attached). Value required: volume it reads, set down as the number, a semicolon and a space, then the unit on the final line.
4840.5483; kL
